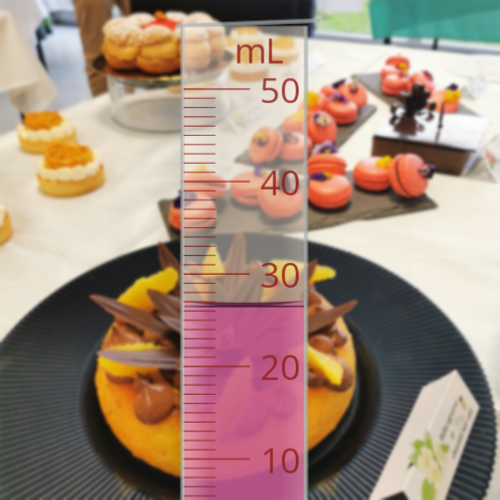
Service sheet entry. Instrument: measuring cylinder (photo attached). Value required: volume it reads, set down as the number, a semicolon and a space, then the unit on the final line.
26.5; mL
